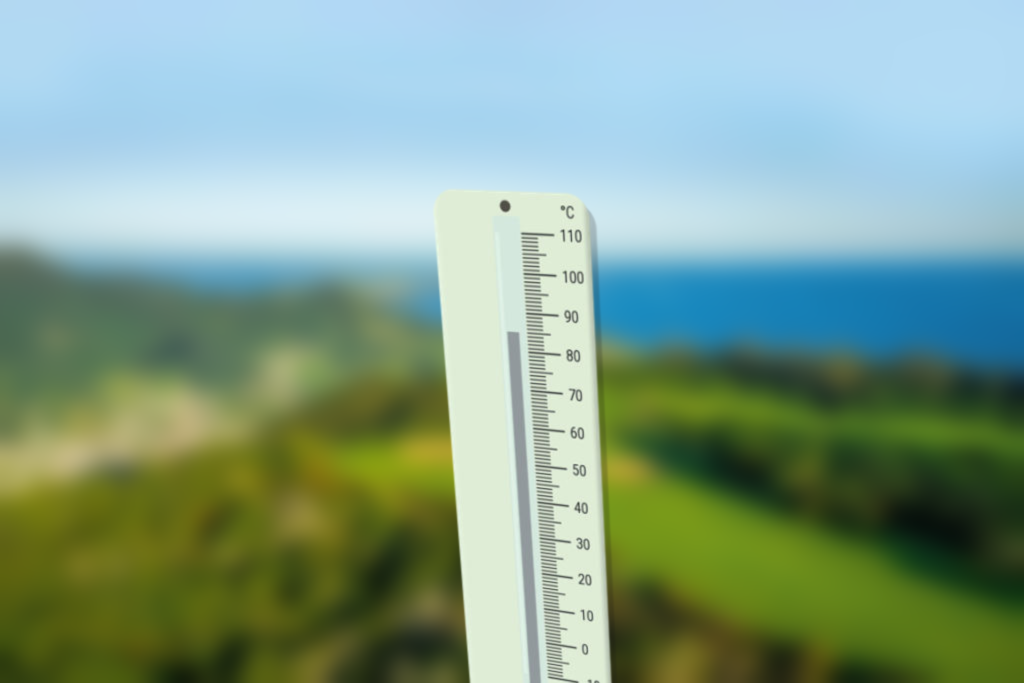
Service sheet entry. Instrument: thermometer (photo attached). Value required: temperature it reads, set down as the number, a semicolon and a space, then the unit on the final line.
85; °C
